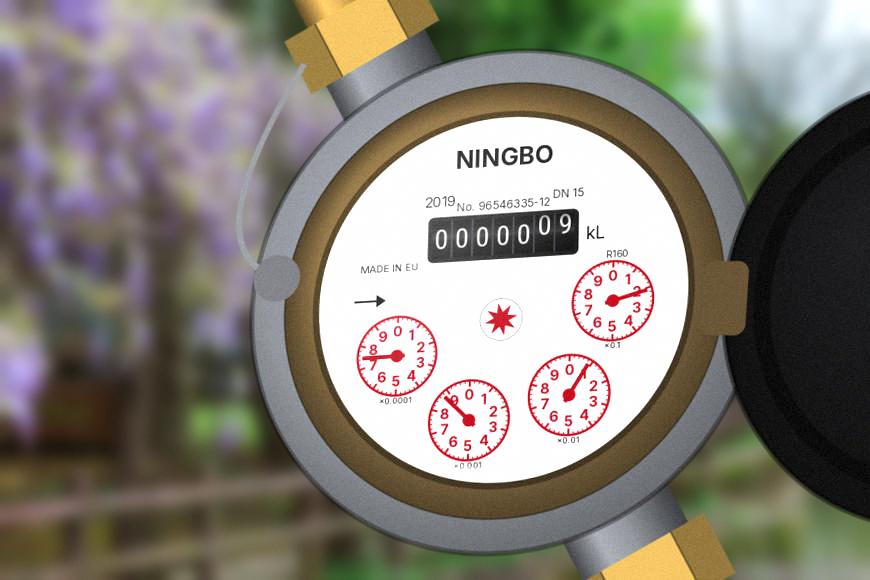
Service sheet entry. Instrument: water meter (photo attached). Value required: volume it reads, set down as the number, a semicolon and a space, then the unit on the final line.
9.2087; kL
